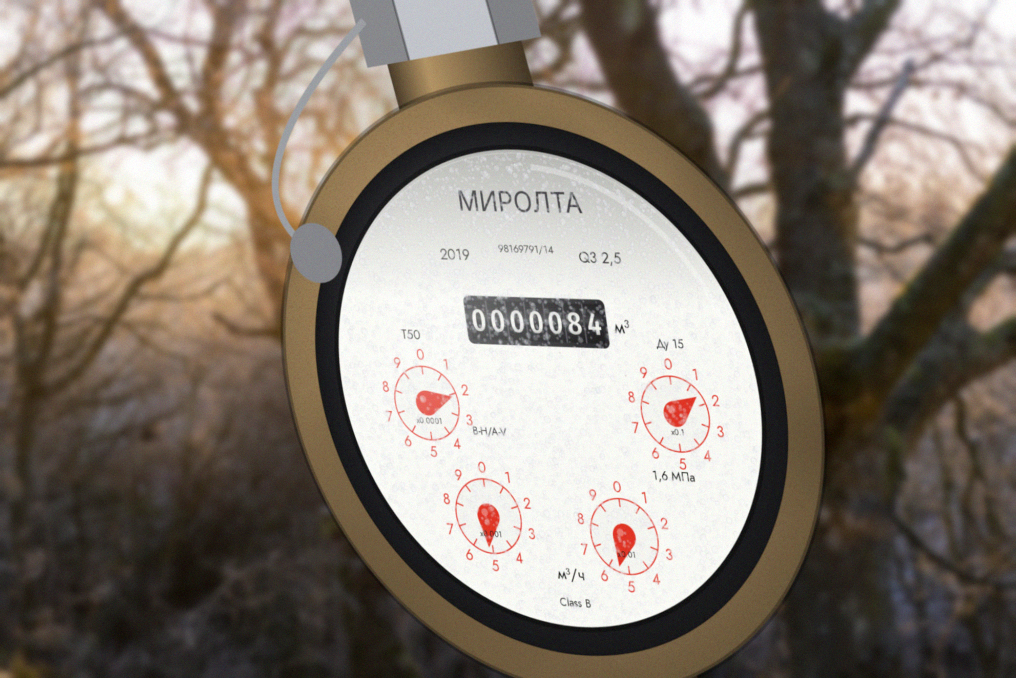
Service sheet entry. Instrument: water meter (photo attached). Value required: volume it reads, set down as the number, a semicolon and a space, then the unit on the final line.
84.1552; m³
